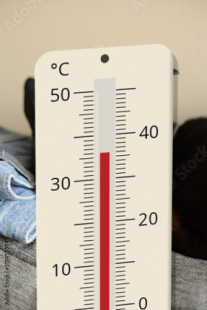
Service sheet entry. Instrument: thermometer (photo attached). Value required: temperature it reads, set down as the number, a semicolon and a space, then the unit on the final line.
36; °C
